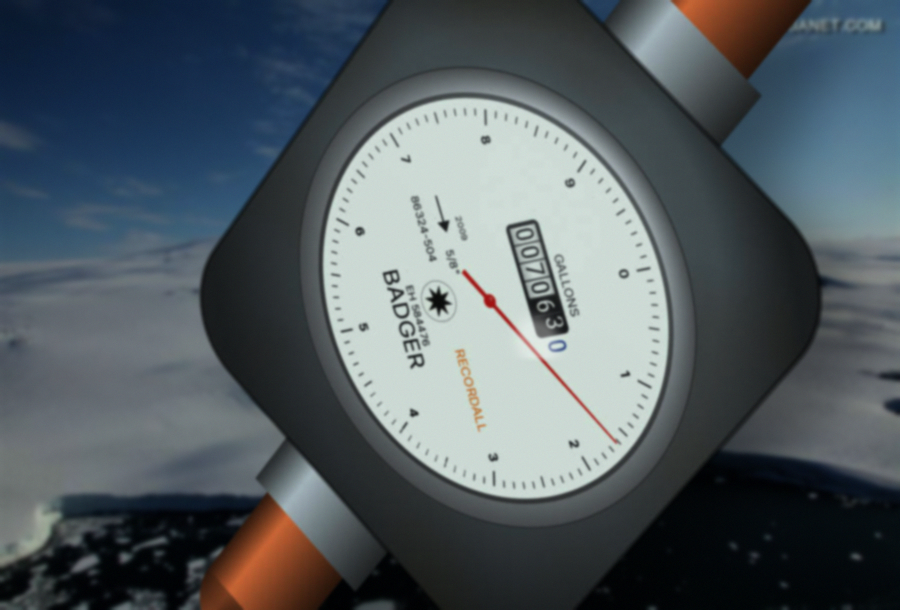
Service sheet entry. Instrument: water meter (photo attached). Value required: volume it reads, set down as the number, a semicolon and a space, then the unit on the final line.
70631.6; gal
